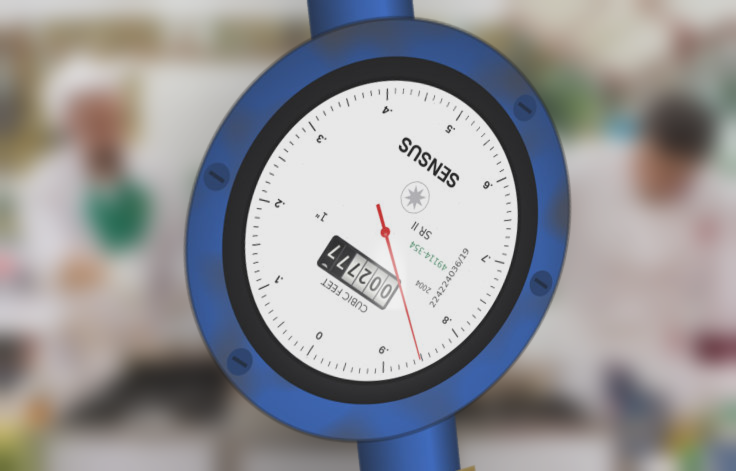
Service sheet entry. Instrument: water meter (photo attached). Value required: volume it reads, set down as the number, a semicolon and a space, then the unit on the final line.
2776.85; ft³
